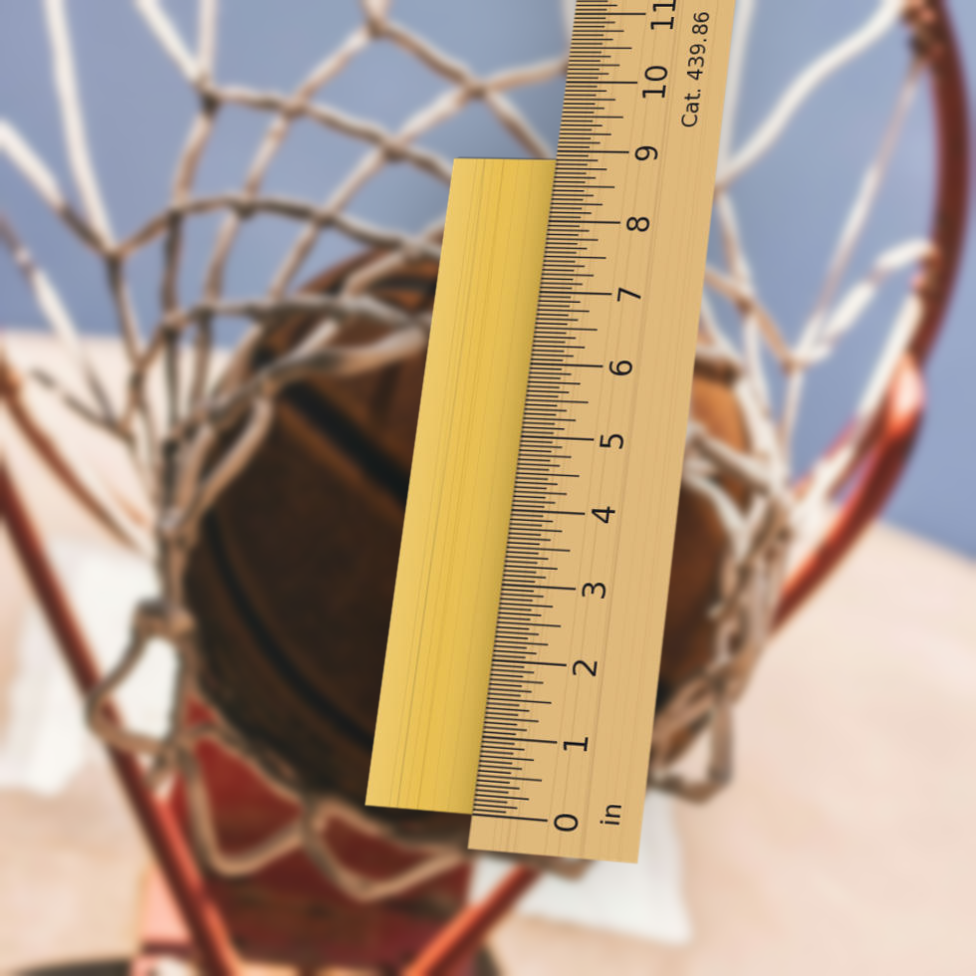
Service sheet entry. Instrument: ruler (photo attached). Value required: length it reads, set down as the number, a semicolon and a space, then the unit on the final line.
8.875; in
